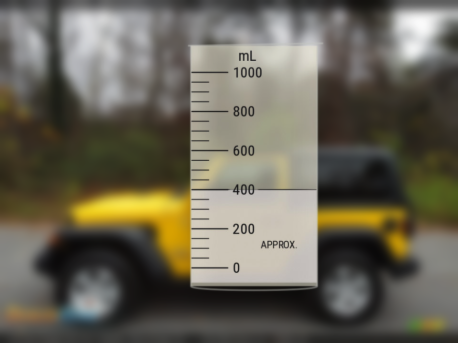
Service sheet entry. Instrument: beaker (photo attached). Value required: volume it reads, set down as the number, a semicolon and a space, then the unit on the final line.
400; mL
